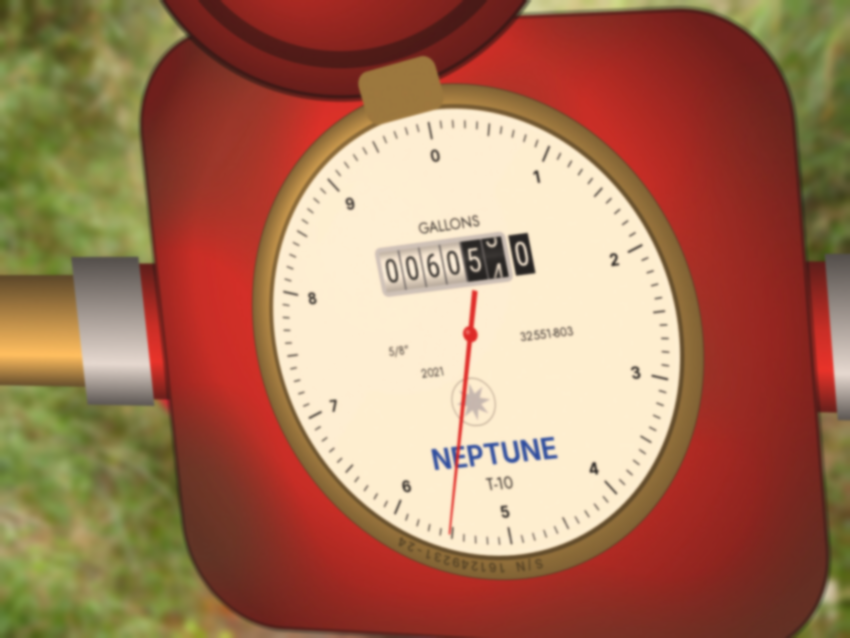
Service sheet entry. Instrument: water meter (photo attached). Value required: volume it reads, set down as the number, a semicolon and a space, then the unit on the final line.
60535.5; gal
